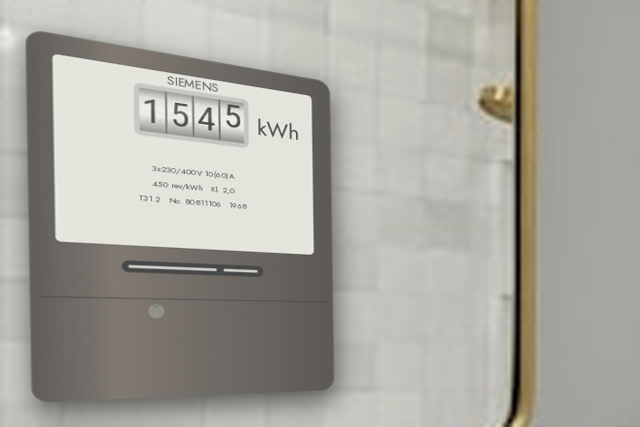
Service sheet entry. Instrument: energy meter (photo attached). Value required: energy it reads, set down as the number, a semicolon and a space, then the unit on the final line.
1545; kWh
